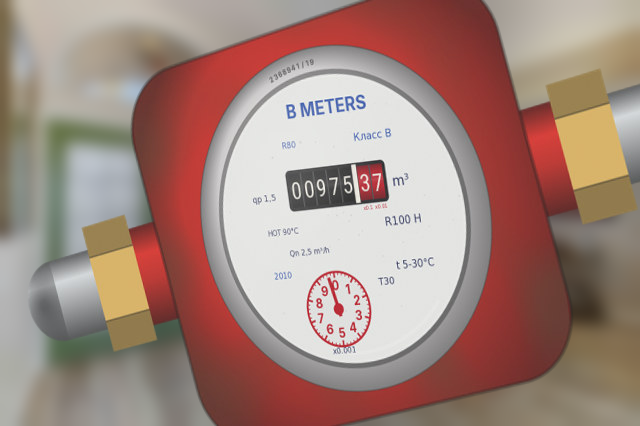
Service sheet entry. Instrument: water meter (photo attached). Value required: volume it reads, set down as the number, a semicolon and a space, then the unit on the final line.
975.369; m³
